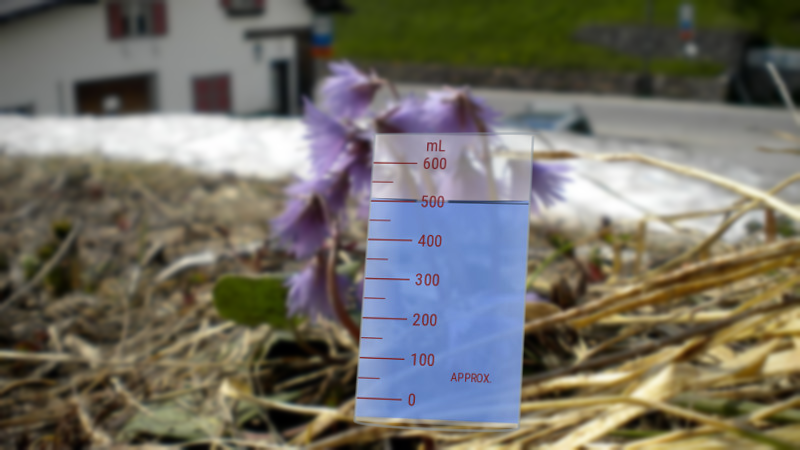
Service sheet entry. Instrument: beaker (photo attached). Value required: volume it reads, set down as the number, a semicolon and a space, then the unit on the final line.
500; mL
